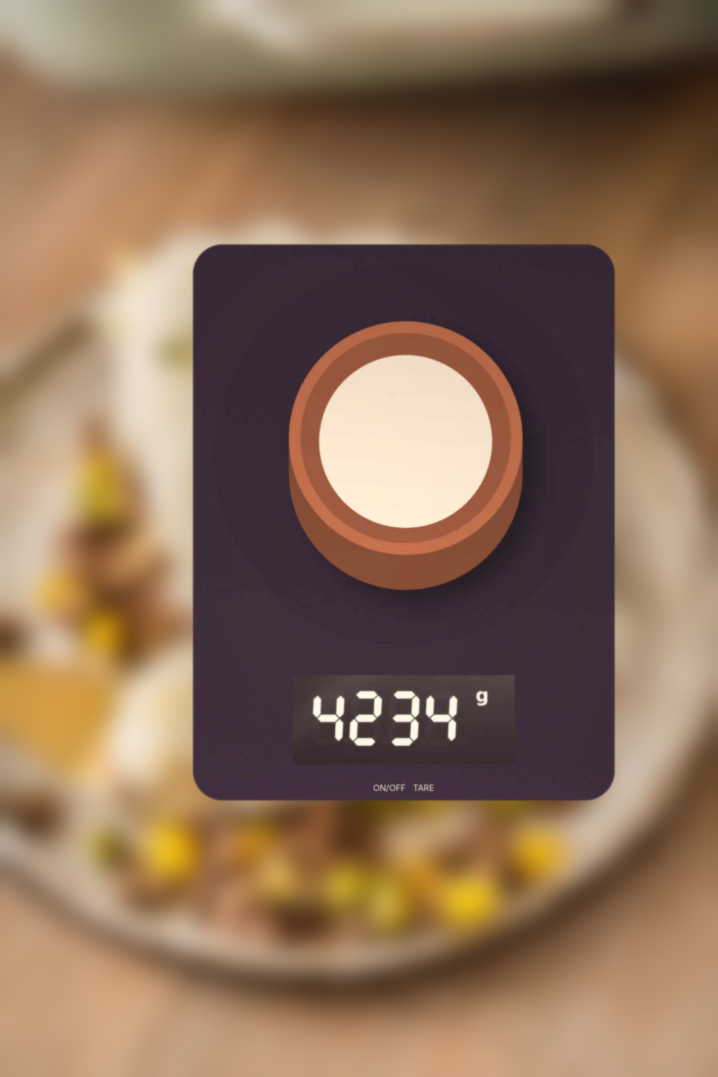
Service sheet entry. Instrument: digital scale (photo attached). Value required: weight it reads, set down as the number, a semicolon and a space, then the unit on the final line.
4234; g
